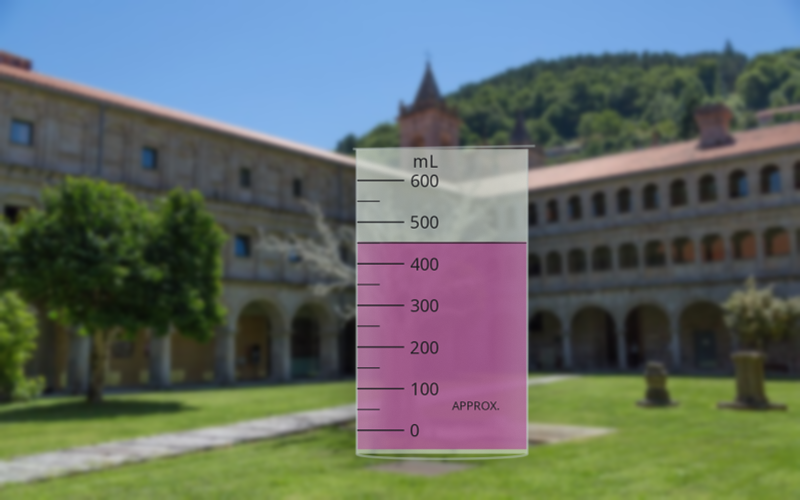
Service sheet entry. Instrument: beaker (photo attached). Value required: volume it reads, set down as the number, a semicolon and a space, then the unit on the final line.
450; mL
